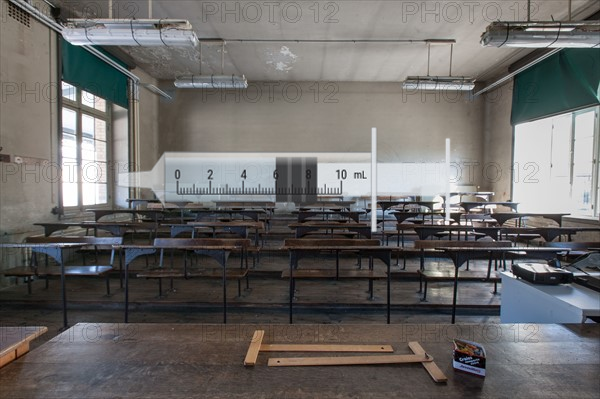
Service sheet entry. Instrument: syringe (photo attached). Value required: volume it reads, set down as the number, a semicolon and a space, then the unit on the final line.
6; mL
